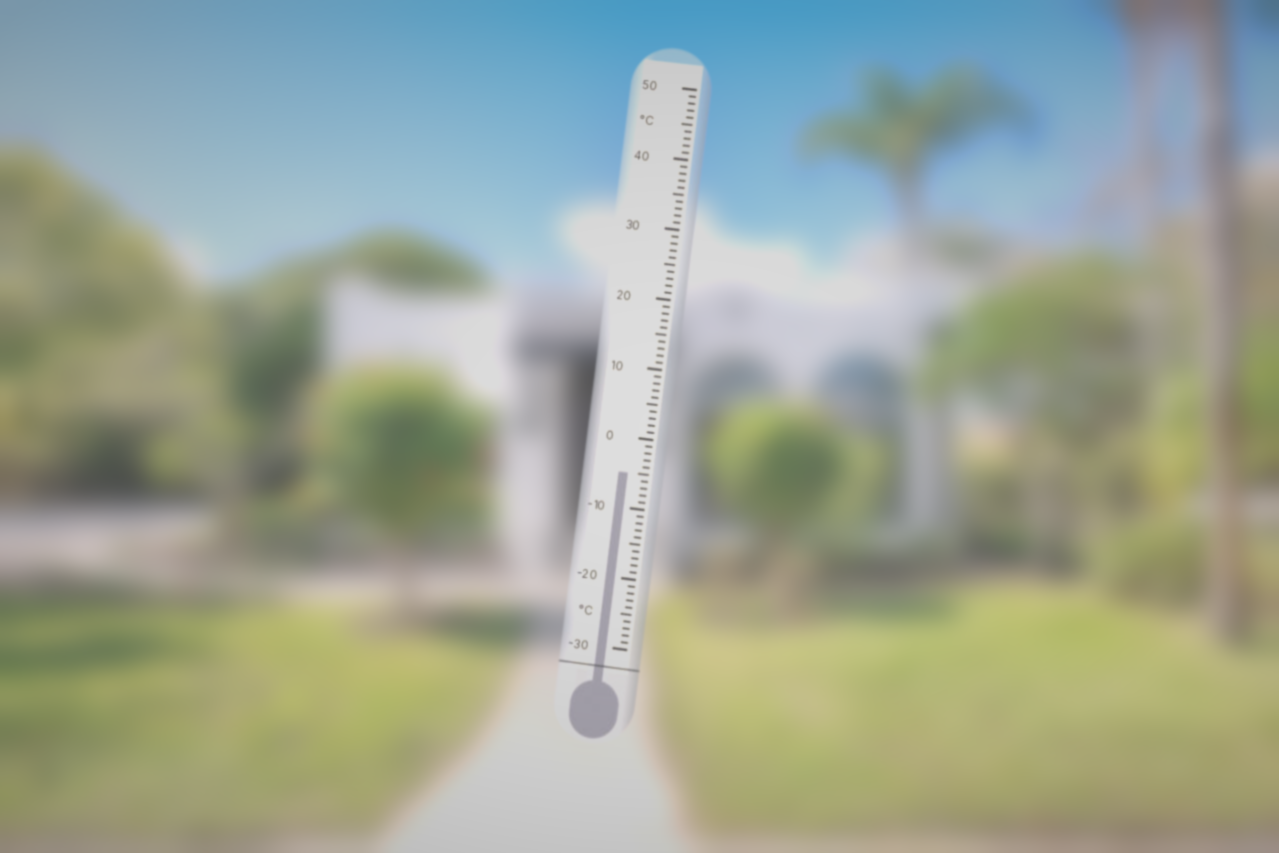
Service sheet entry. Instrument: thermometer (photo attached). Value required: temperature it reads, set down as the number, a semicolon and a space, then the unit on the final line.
-5; °C
